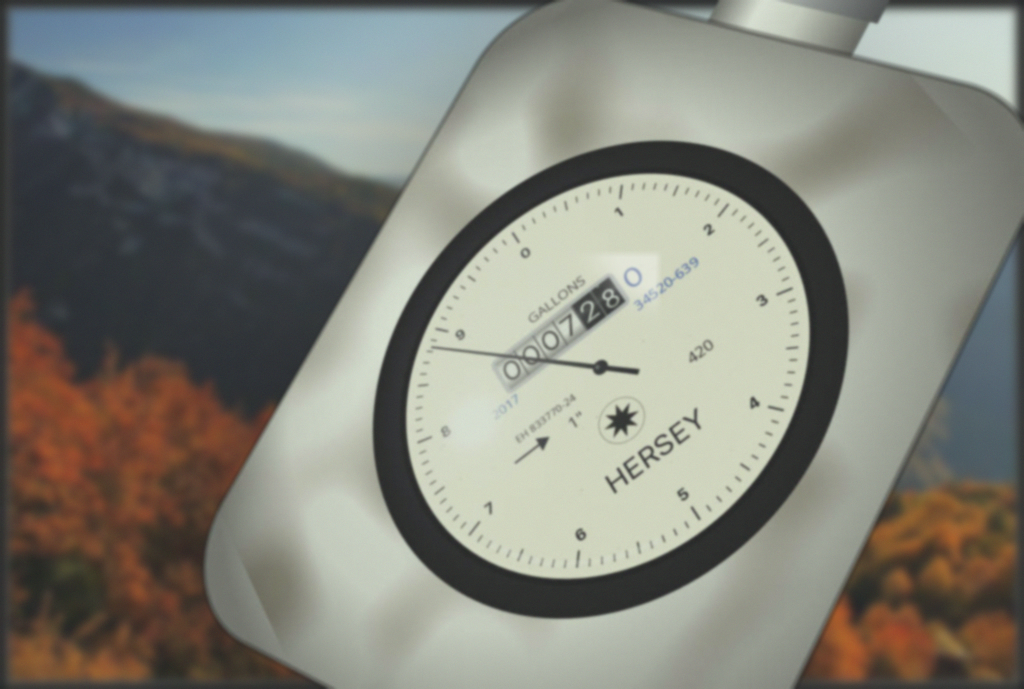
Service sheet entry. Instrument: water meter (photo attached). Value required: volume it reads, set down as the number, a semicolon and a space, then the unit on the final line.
7278.8; gal
